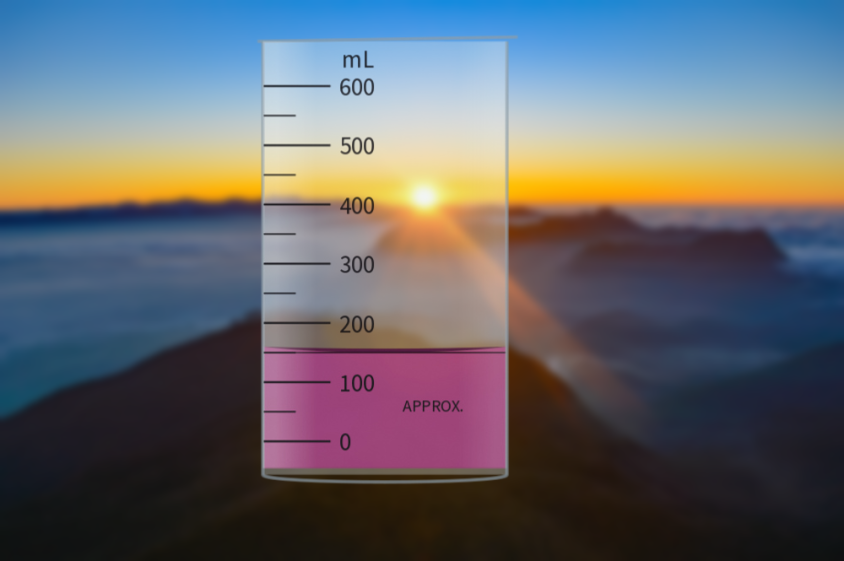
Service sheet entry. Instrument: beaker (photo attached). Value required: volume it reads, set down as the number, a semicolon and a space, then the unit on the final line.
150; mL
